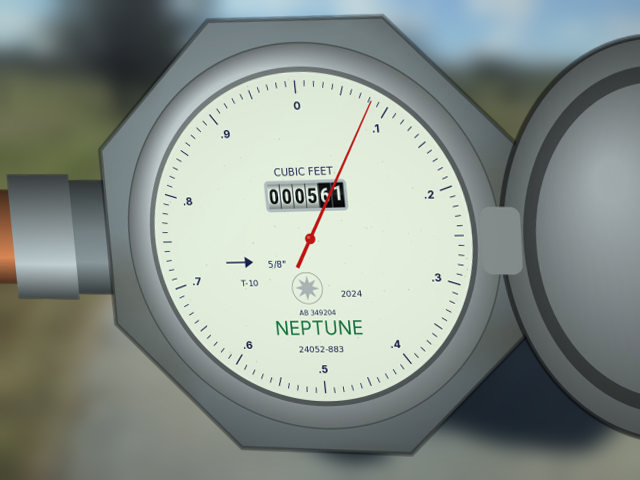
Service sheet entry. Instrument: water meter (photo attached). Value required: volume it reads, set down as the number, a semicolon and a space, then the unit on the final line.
561.08; ft³
